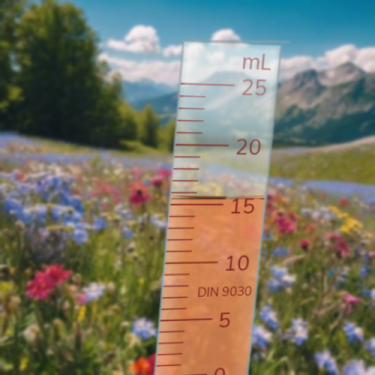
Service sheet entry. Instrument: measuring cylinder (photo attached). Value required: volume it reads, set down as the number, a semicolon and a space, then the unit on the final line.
15.5; mL
